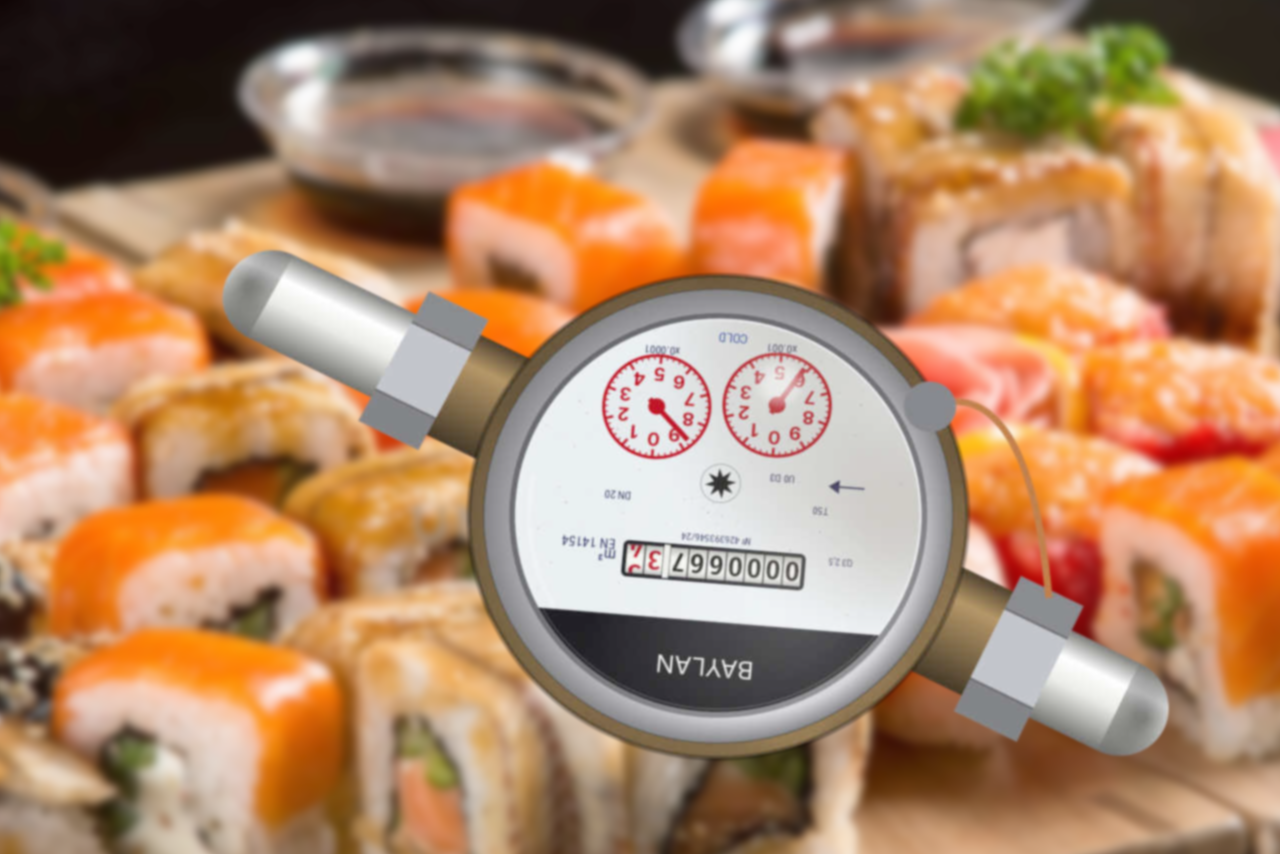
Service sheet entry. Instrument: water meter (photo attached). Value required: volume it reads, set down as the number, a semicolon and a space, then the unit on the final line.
667.3358; m³
